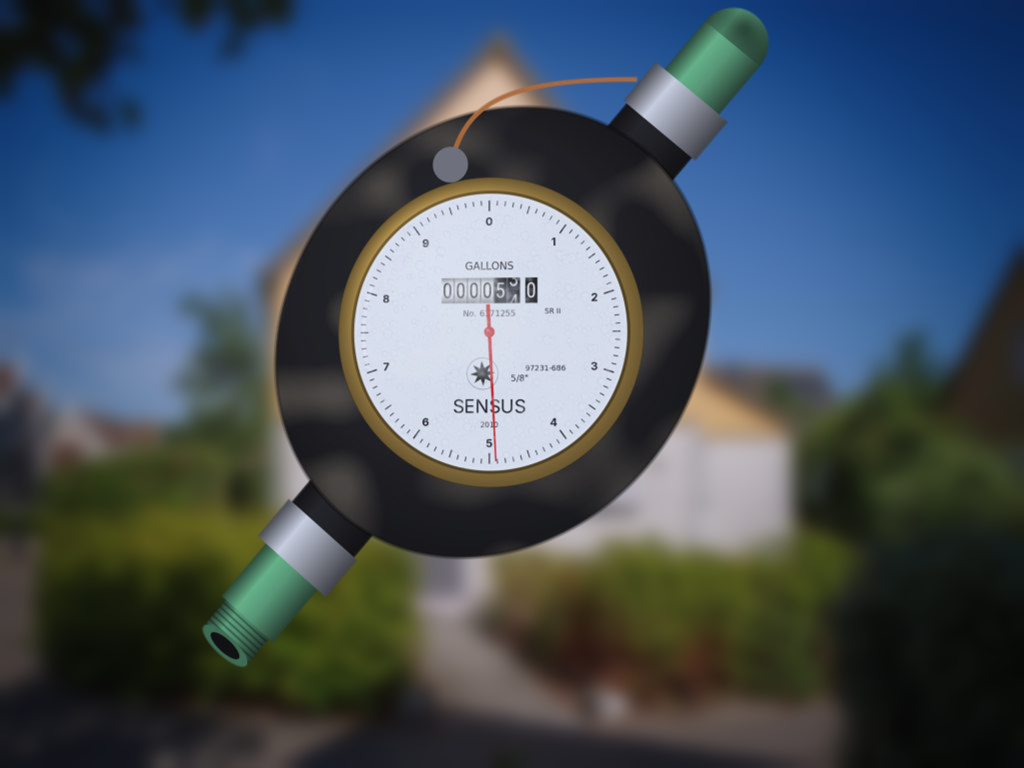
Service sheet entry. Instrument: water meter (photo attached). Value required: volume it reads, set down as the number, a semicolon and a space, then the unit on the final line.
534.9; gal
